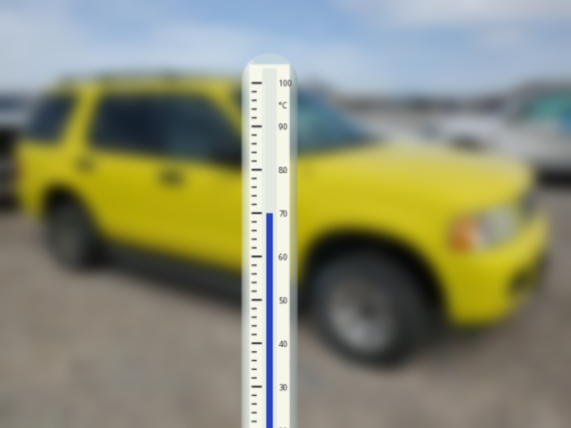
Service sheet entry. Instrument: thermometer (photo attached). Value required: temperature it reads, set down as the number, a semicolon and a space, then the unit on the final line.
70; °C
